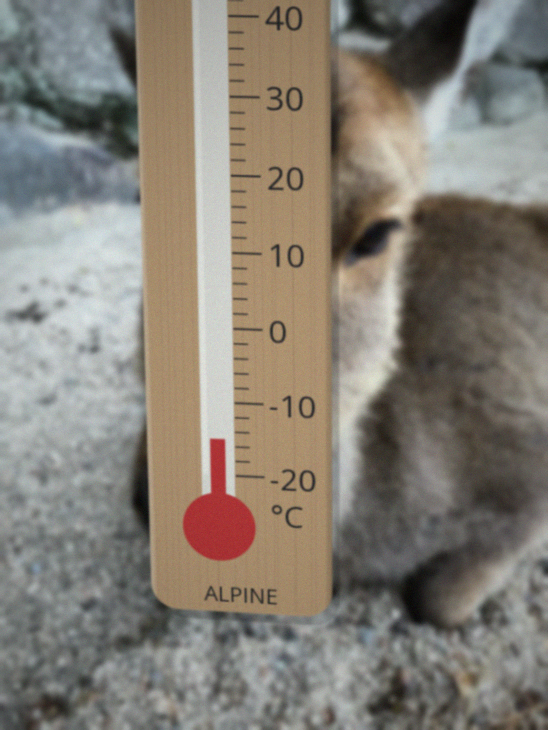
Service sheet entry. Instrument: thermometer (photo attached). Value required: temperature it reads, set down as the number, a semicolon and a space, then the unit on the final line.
-15; °C
